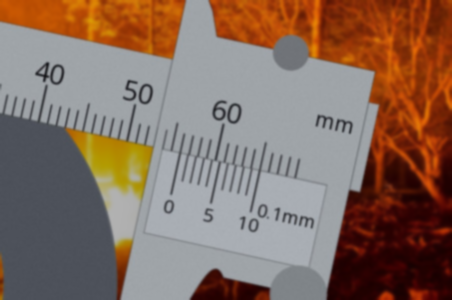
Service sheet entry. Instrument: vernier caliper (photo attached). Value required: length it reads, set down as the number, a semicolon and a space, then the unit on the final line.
56.0; mm
